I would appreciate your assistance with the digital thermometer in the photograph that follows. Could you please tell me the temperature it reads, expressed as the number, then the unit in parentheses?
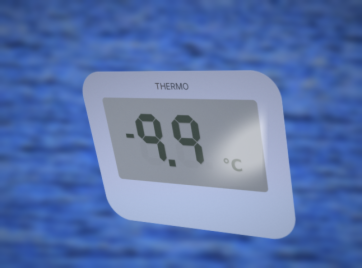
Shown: -9.9 (°C)
